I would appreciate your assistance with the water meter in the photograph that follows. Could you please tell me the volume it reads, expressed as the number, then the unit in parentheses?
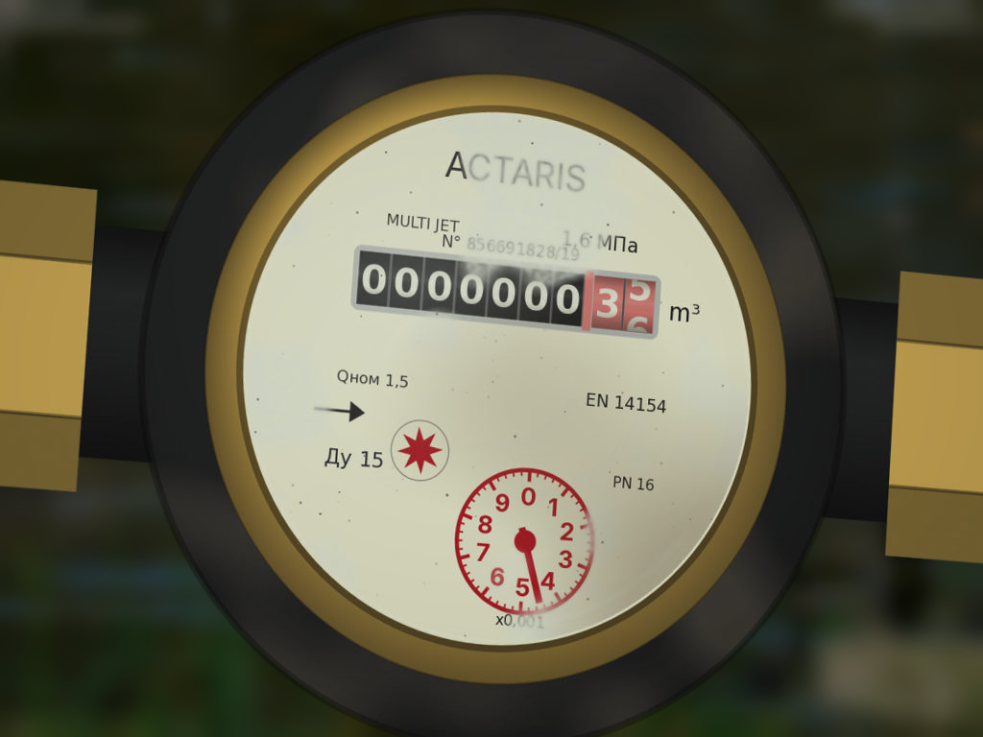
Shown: 0.354 (m³)
